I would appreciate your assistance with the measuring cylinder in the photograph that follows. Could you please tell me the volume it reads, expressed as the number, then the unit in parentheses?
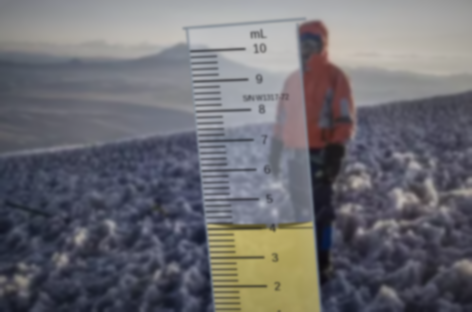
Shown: 4 (mL)
